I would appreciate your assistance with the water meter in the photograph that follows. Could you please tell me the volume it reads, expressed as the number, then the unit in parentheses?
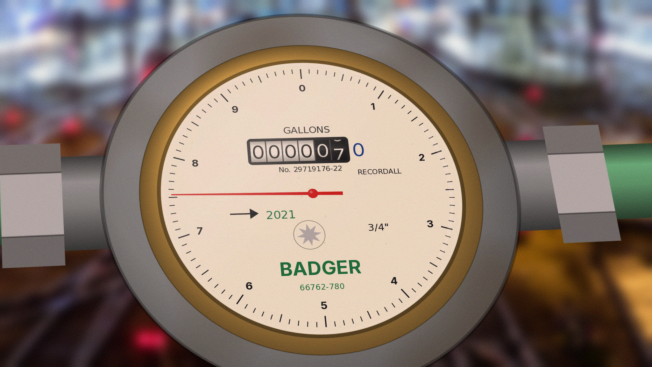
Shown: 67.5 (gal)
